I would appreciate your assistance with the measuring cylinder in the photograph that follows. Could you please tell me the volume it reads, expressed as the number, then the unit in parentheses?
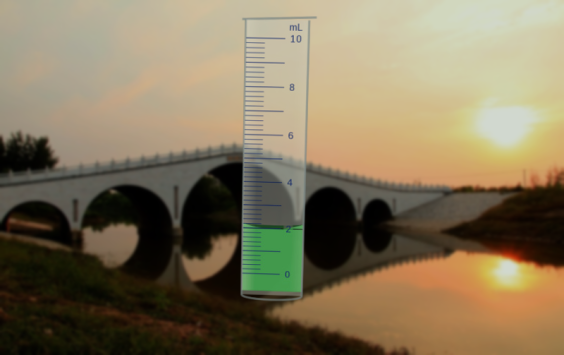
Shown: 2 (mL)
